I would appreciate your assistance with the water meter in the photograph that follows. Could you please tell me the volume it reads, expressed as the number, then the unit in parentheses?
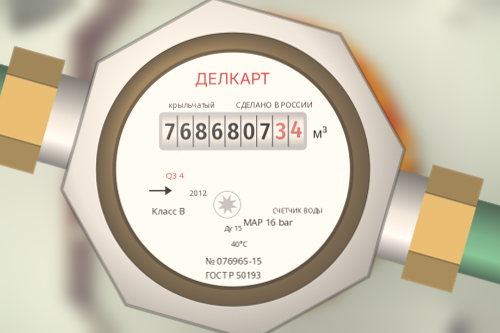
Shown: 7686807.34 (m³)
